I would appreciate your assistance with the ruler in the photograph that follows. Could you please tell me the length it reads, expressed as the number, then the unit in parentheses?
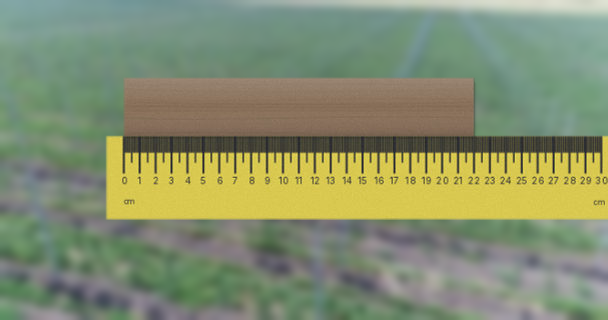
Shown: 22 (cm)
